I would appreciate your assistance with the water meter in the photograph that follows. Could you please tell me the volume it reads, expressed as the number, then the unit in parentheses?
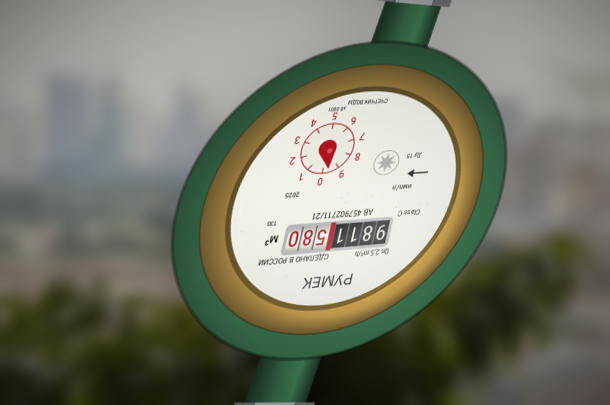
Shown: 9811.5799 (m³)
